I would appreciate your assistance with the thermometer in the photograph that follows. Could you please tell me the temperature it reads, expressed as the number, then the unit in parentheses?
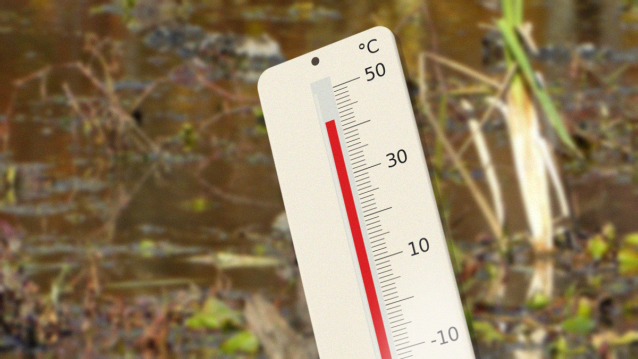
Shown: 43 (°C)
